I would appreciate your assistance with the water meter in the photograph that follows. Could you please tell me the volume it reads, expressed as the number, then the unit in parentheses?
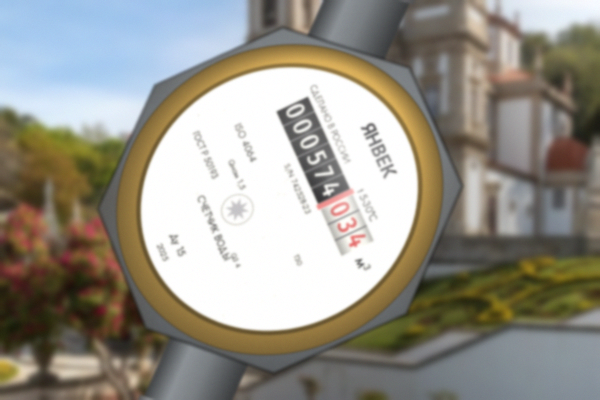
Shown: 574.034 (m³)
